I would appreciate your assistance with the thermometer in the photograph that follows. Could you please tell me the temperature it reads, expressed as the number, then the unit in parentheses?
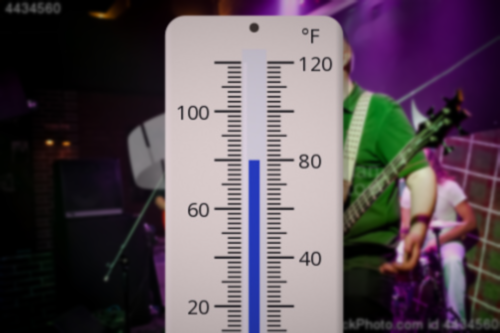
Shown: 80 (°F)
